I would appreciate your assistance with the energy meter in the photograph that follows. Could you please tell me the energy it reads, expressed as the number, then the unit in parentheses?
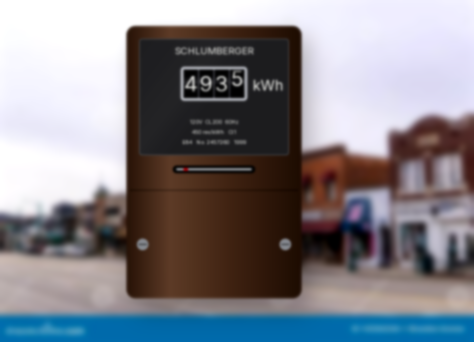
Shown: 4935 (kWh)
